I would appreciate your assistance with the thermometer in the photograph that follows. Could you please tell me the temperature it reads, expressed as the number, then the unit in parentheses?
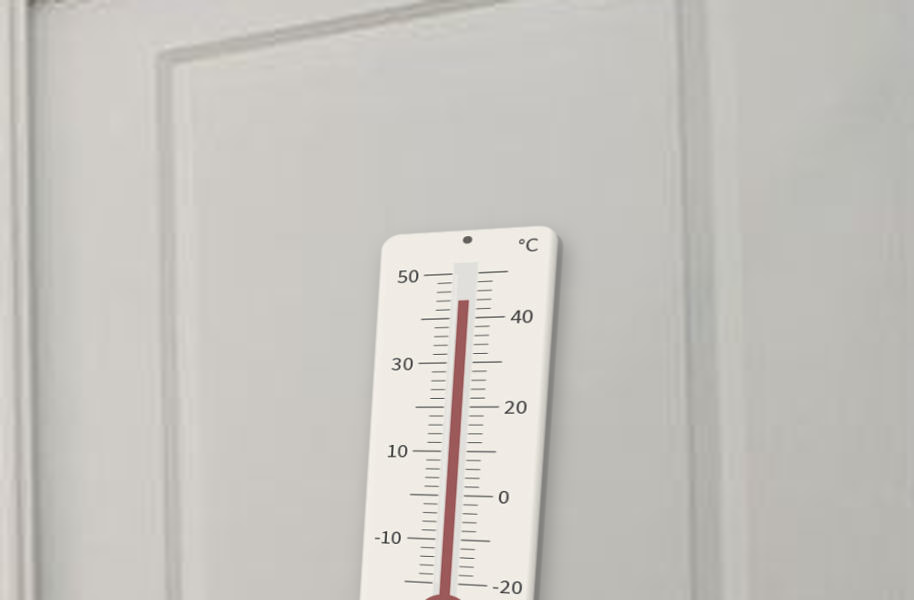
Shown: 44 (°C)
